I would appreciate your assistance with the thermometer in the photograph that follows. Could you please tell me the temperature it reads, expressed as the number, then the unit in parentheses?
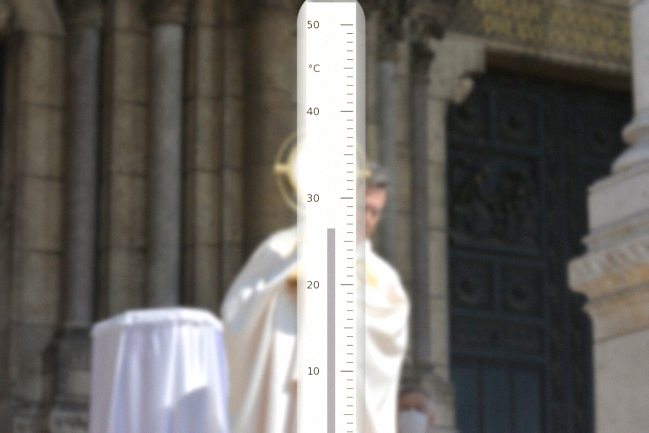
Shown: 26.5 (°C)
